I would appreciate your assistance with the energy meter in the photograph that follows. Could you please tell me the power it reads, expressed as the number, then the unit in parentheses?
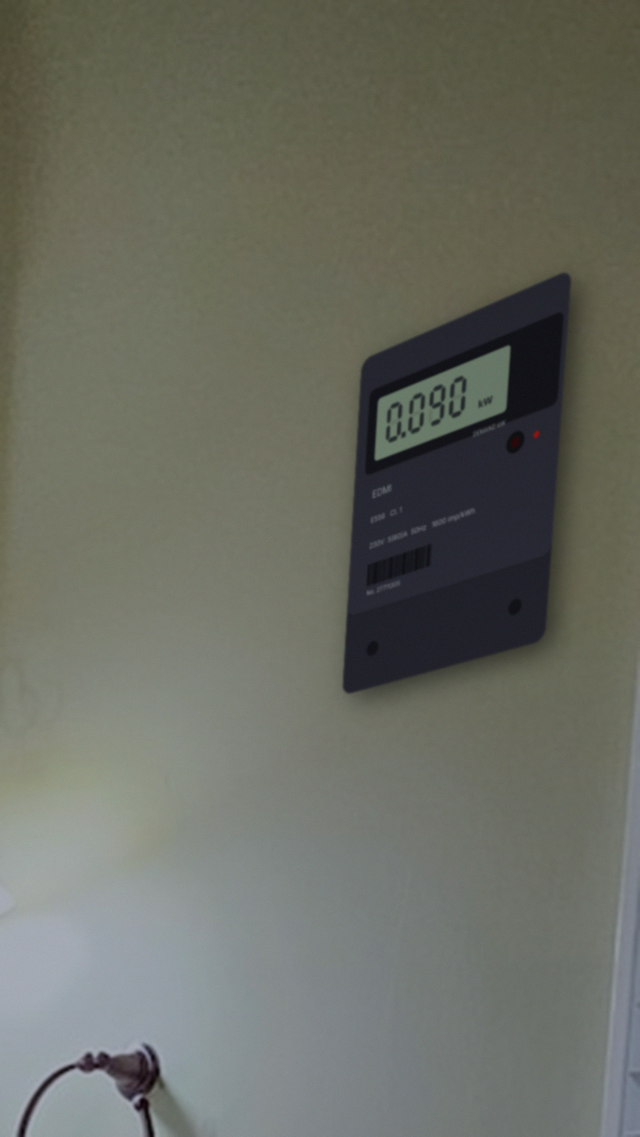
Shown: 0.090 (kW)
